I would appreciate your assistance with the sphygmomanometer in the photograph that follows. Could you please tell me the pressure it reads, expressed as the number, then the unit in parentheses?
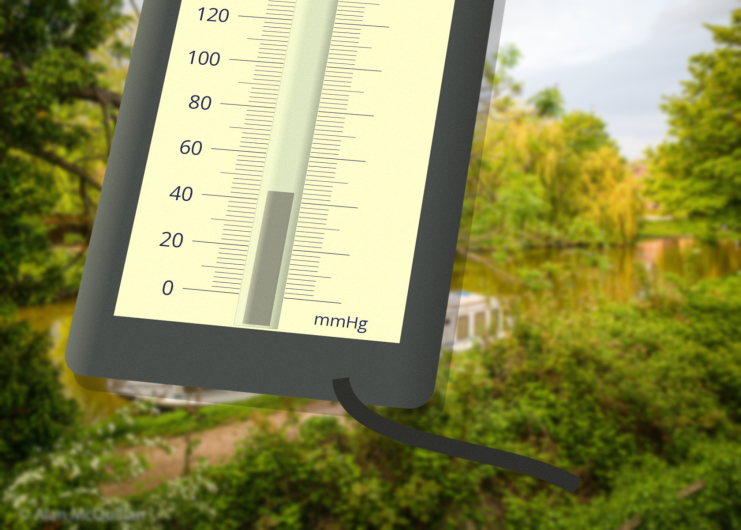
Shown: 44 (mmHg)
